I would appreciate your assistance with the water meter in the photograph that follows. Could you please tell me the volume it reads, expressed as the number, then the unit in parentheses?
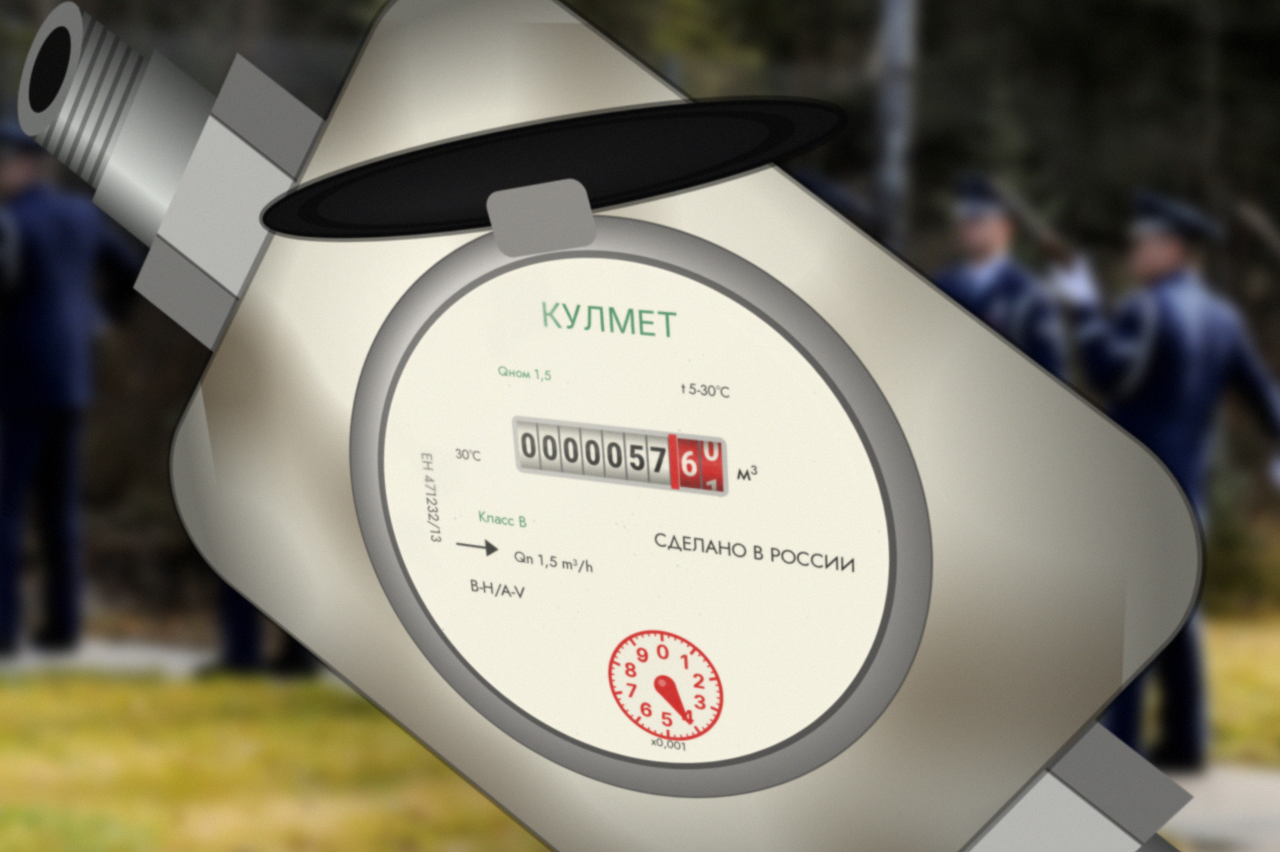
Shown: 57.604 (m³)
